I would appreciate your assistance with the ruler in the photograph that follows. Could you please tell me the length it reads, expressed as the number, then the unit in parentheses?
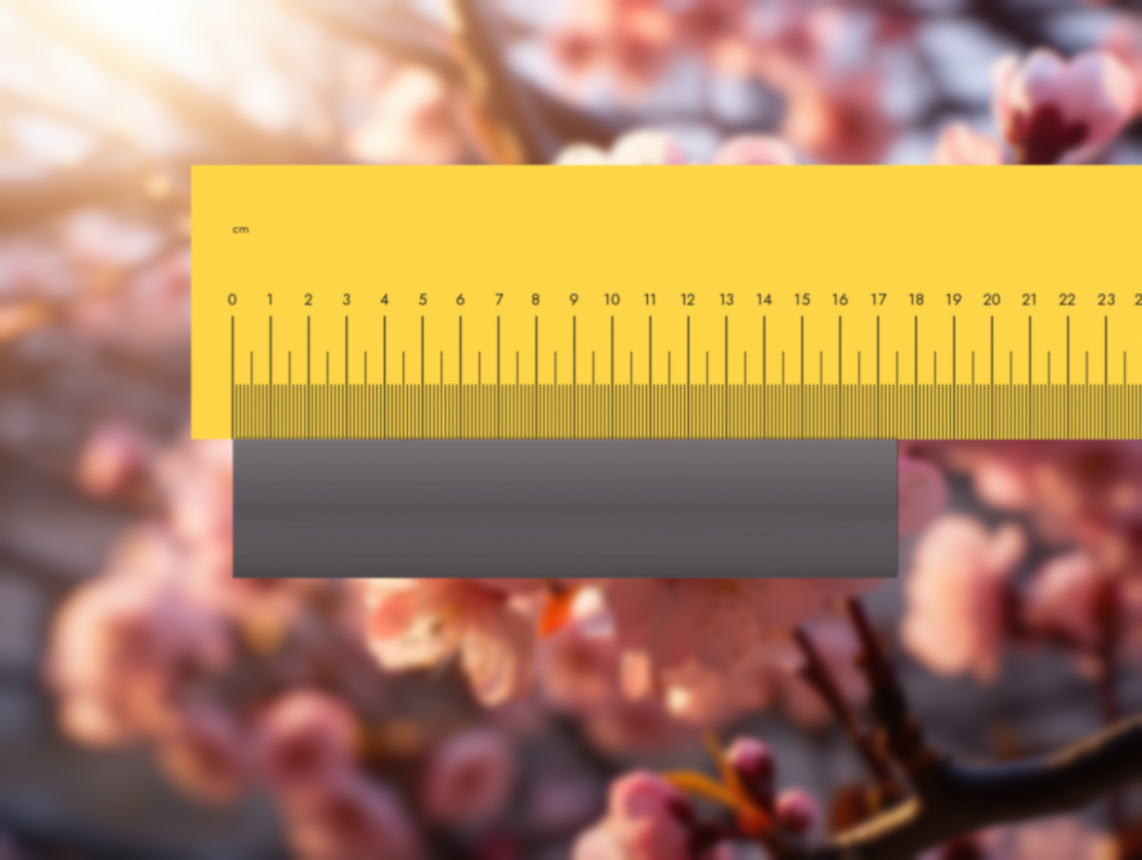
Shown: 17.5 (cm)
